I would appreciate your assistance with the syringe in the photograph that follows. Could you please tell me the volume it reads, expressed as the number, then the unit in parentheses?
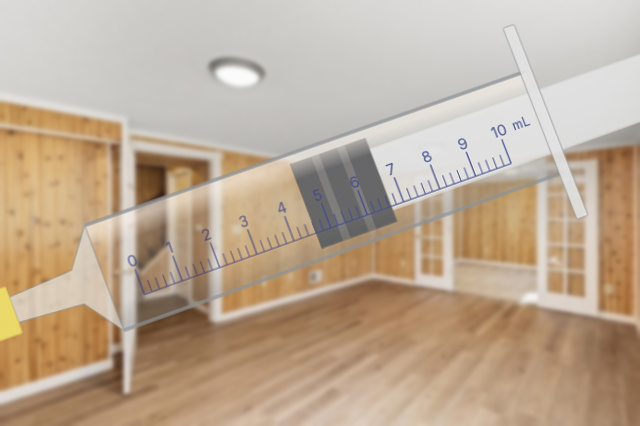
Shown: 4.6 (mL)
